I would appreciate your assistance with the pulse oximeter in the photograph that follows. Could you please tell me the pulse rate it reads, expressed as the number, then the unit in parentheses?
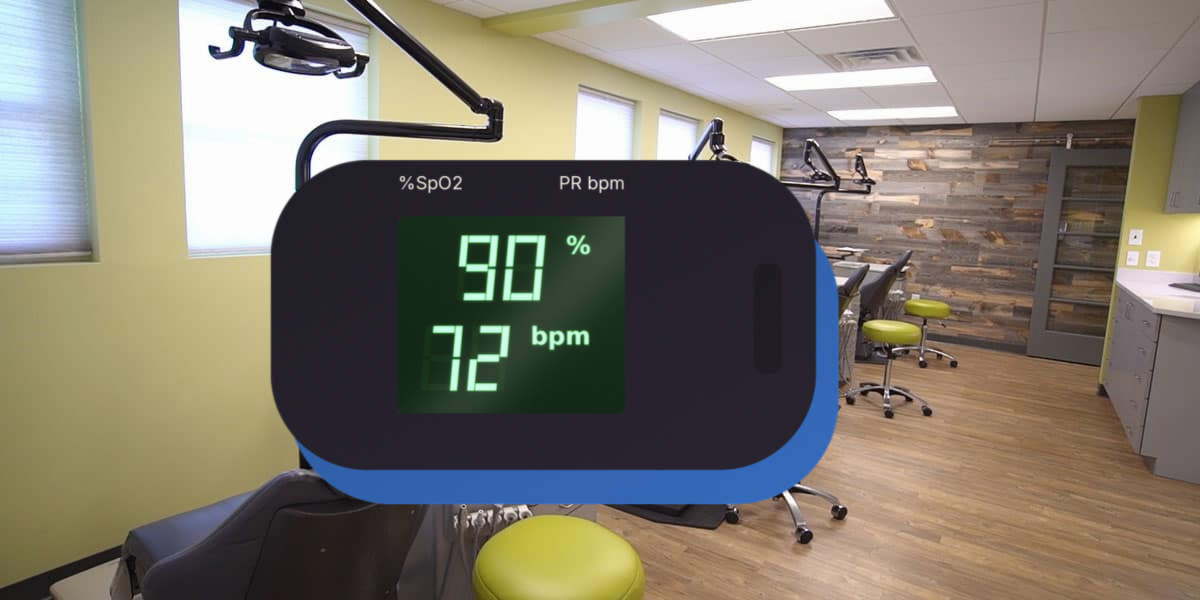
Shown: 72 (bpm)
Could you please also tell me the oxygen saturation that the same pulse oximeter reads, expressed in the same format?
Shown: 90 (%)
